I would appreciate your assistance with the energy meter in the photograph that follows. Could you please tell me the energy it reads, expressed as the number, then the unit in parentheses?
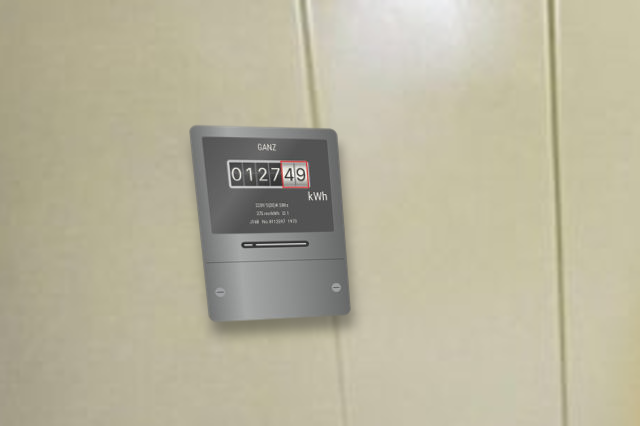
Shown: 127.49 (kWh)
